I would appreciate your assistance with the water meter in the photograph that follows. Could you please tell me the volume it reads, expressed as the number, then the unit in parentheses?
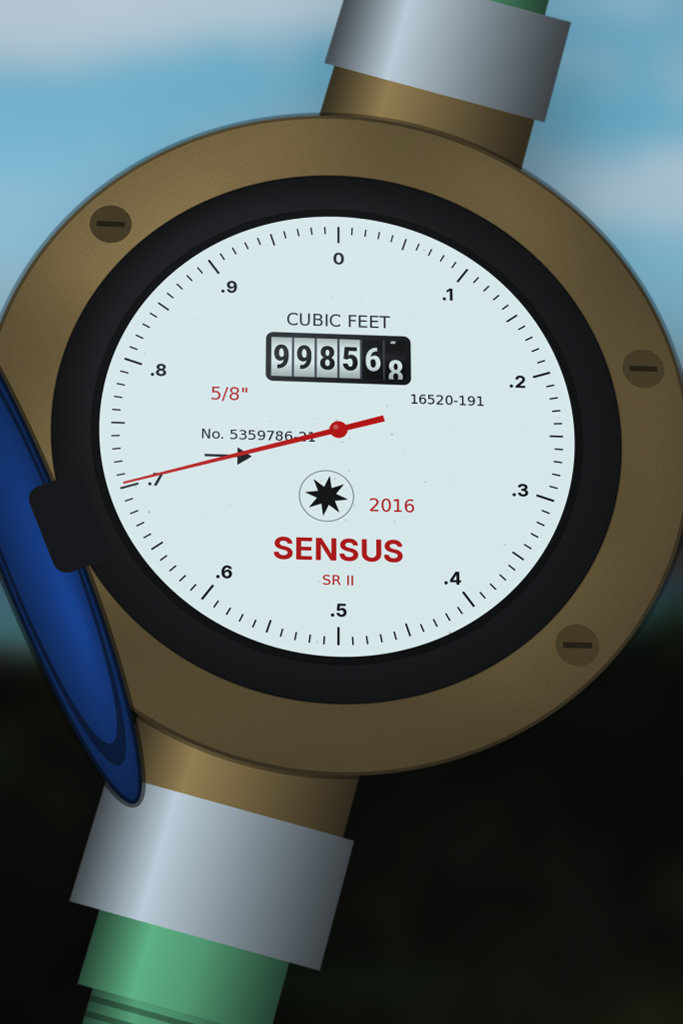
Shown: 998567.70 (ft³)
